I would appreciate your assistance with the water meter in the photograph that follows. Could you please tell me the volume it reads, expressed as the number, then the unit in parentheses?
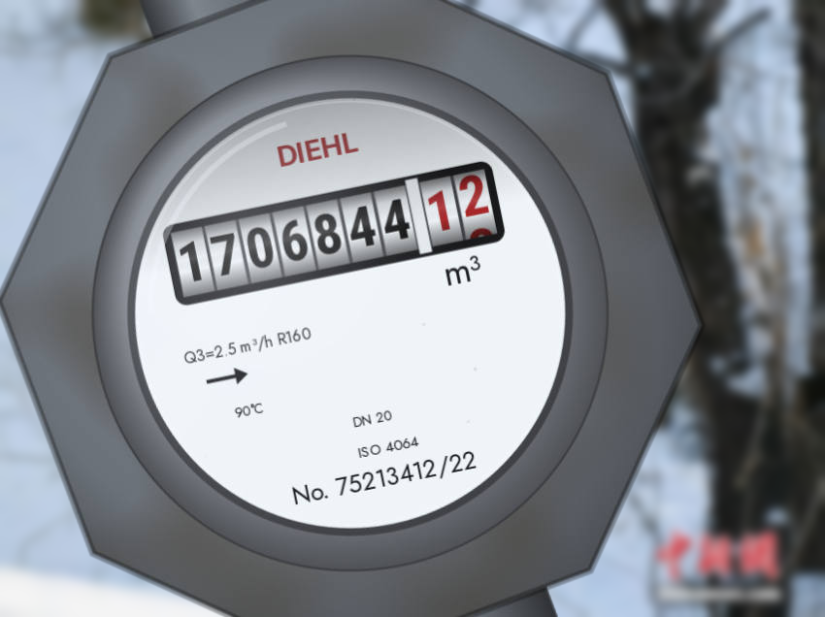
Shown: 1706844.12 (m³)
